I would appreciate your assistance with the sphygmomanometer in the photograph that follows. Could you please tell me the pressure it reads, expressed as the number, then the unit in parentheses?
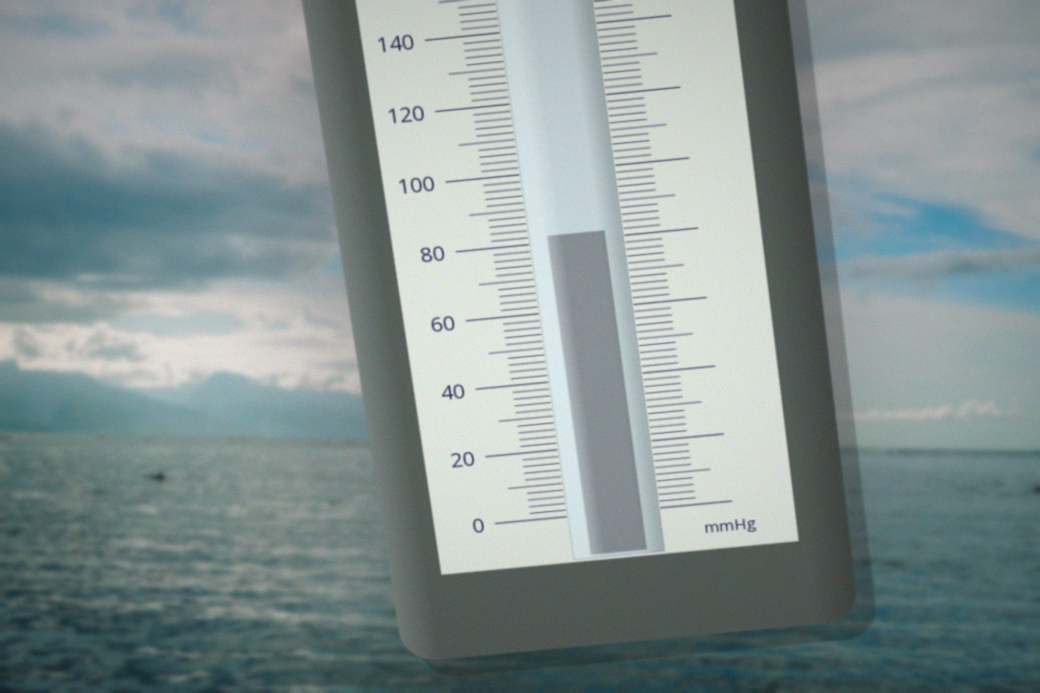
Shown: 82 (mmHg)
